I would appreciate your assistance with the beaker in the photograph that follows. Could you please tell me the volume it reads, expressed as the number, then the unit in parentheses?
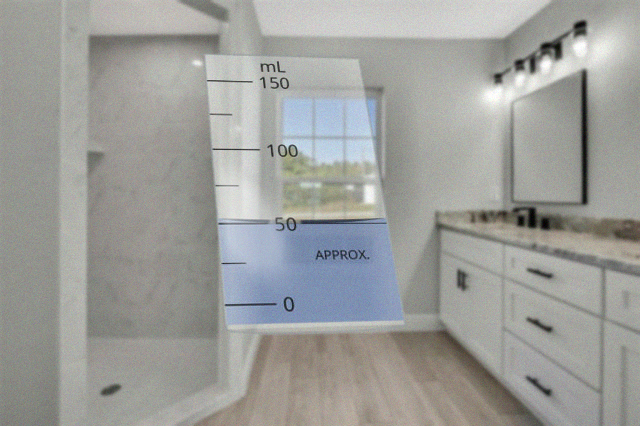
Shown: 50 (mL)
